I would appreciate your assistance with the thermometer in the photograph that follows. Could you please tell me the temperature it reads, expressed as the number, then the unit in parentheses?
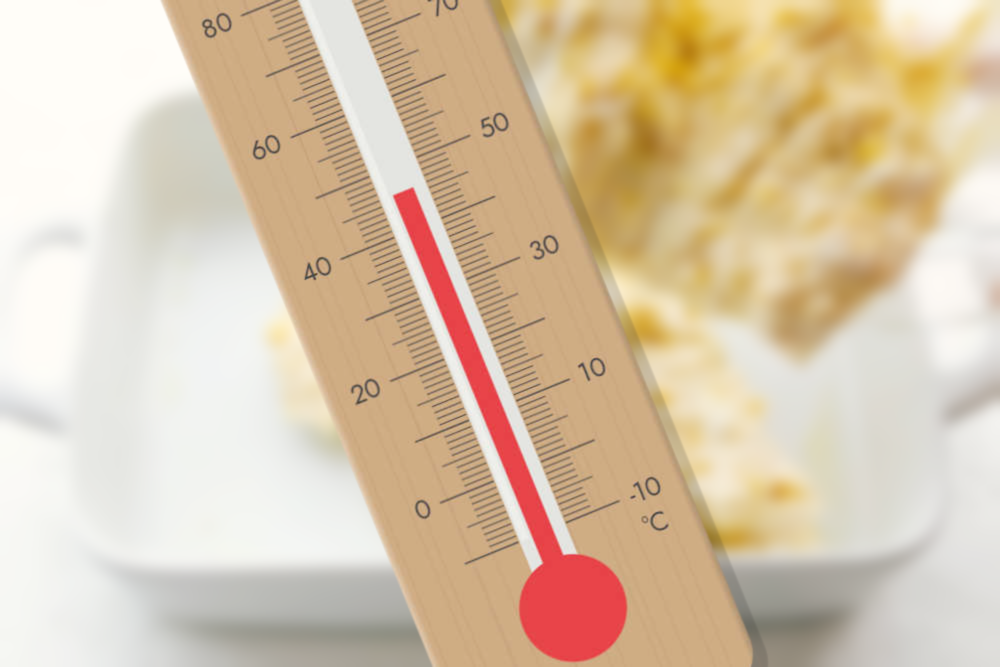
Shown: 46 (°C)
